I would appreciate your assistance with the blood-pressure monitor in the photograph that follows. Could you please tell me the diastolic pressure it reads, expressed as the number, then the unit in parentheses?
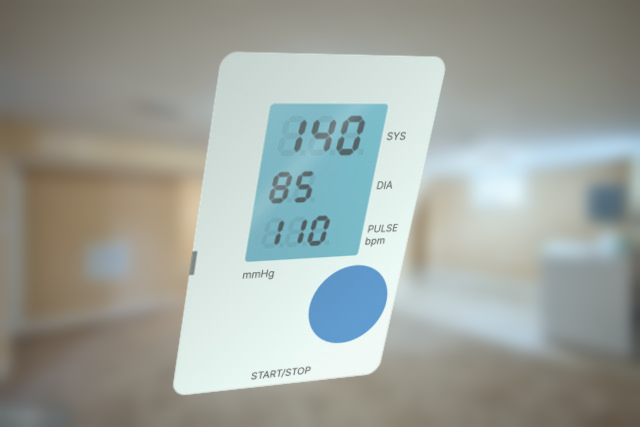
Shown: 85 (mmHg)
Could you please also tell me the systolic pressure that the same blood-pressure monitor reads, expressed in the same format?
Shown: 140 (mmHg)
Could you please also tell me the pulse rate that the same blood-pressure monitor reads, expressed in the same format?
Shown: 110 (bpm)
